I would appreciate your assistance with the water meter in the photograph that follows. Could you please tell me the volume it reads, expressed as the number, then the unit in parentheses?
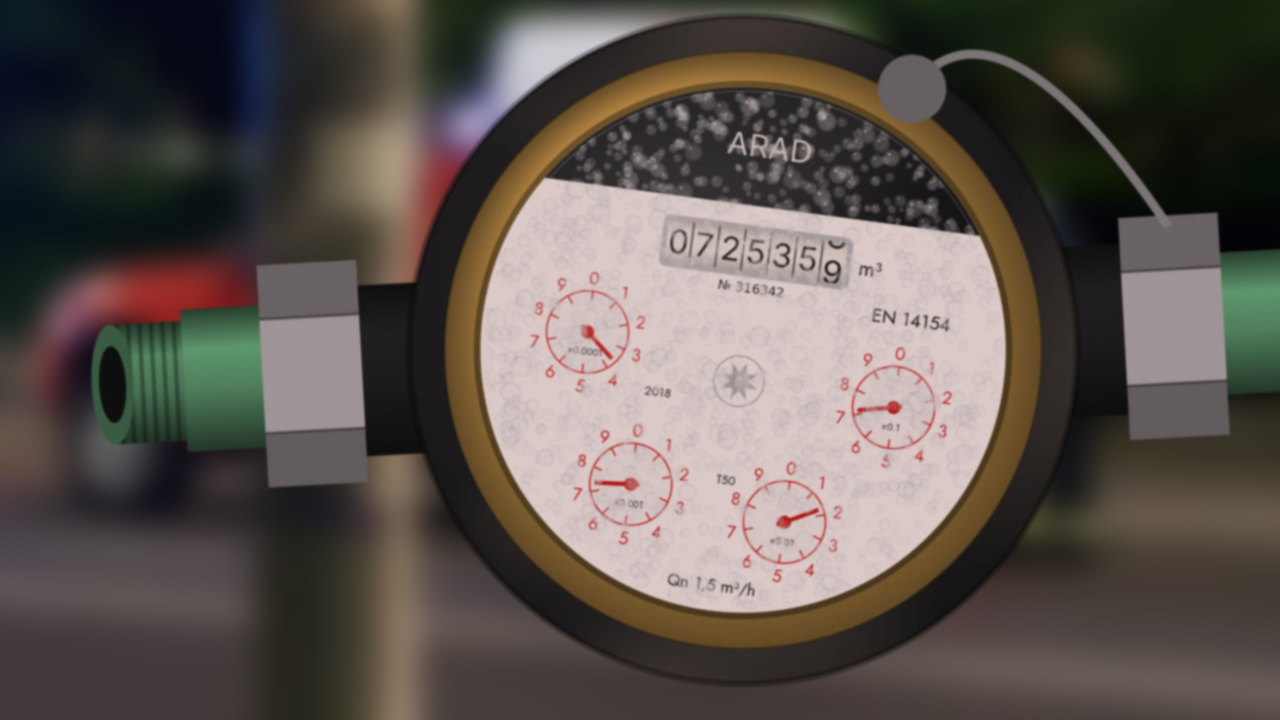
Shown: 725358.7173 (m³)
